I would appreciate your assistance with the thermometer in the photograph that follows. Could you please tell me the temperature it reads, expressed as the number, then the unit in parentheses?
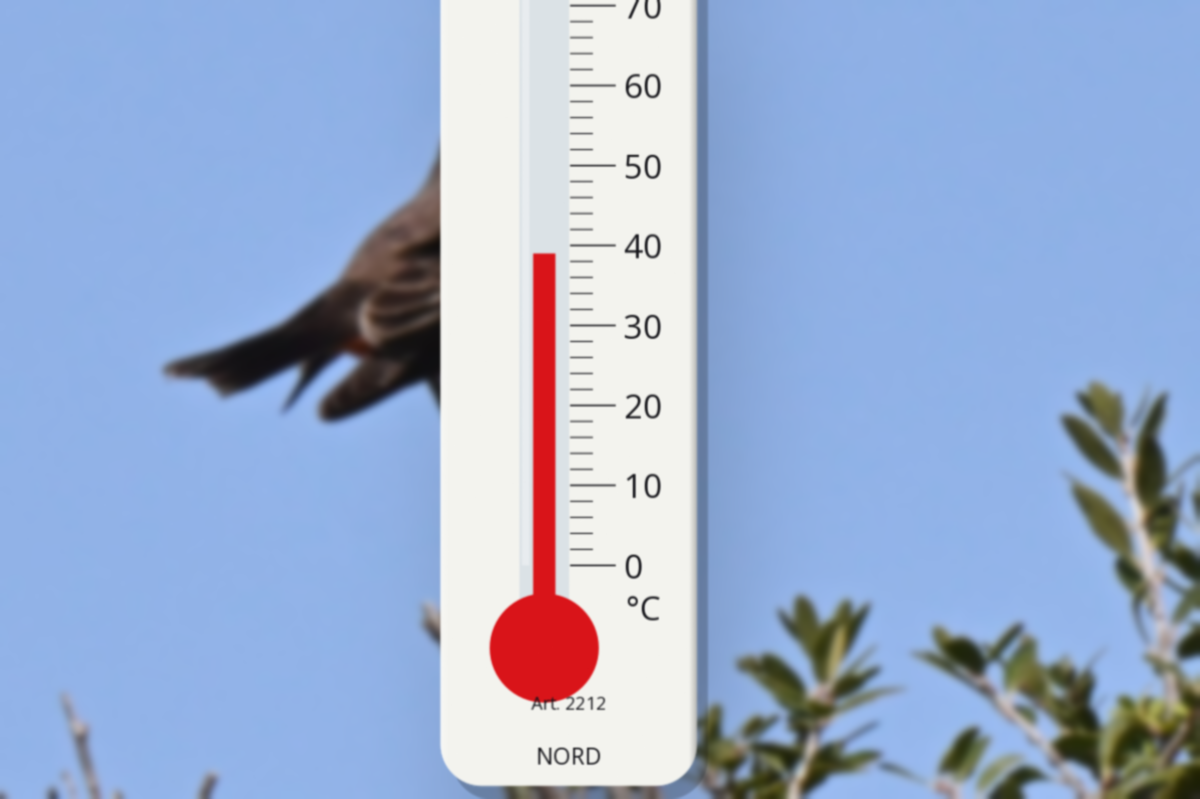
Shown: 39 (°C)
